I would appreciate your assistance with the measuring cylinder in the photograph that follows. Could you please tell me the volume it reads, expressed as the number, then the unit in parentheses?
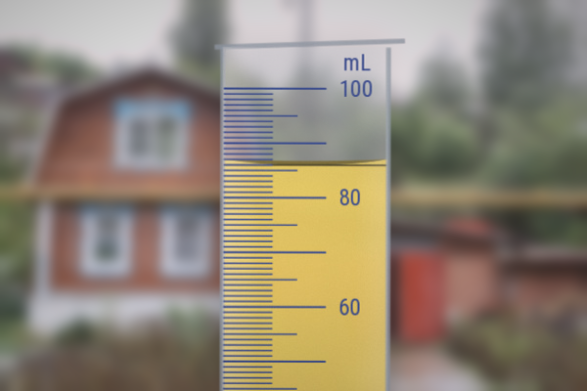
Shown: 86 (mL)
